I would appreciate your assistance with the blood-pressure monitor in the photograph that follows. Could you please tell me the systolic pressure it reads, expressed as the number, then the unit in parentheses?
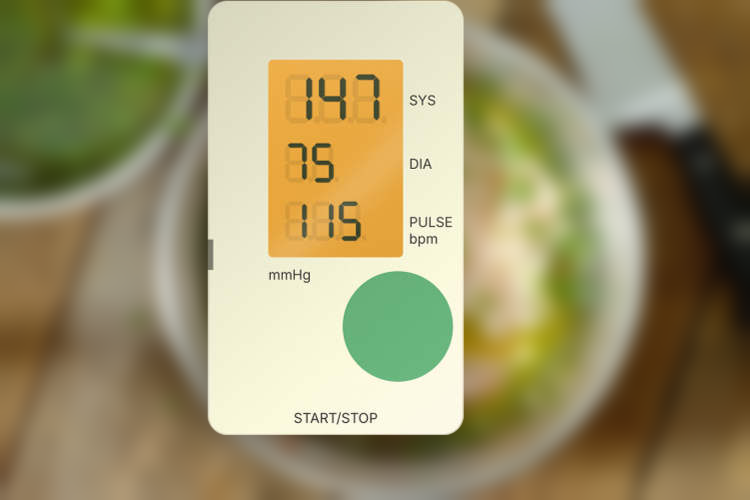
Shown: 147 (mmHg)
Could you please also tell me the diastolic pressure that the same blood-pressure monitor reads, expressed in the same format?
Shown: 75 (mmHg)
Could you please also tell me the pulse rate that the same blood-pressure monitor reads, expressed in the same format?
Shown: 115 (bpm)
